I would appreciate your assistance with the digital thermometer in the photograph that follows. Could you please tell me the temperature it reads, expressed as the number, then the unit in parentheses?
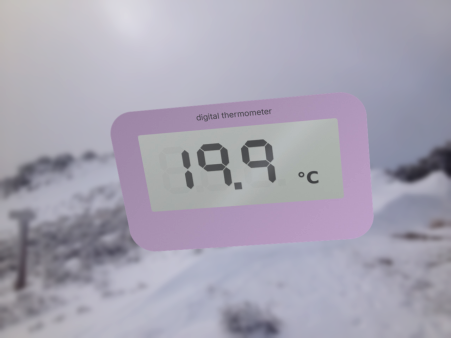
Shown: 19.9 (°C)
